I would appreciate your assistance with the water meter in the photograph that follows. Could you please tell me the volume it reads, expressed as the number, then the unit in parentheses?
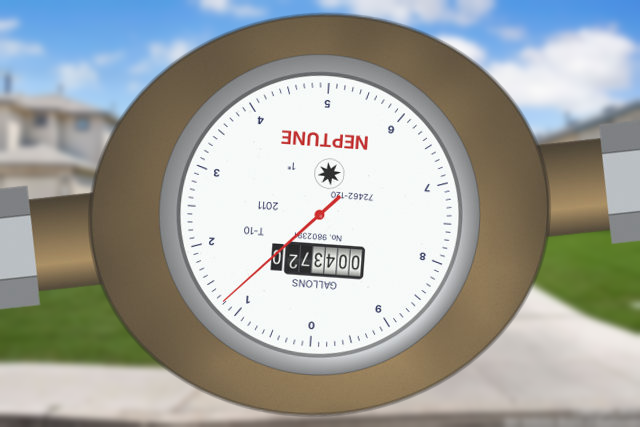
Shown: 43721.2 (gal)
